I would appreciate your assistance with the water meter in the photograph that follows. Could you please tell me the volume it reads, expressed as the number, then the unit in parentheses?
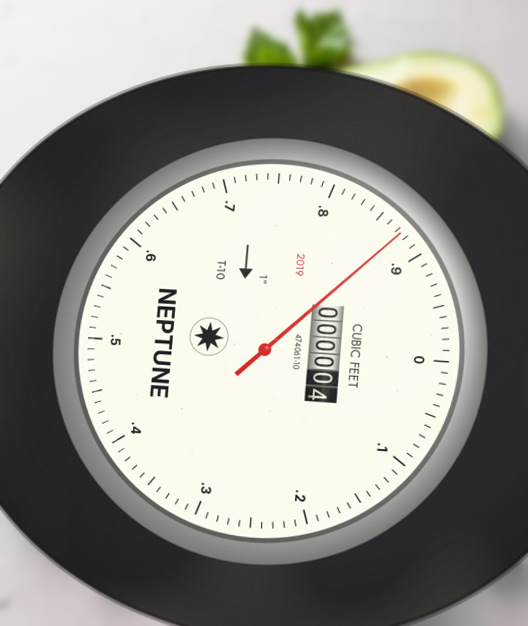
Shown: 3.87 (ft³)
